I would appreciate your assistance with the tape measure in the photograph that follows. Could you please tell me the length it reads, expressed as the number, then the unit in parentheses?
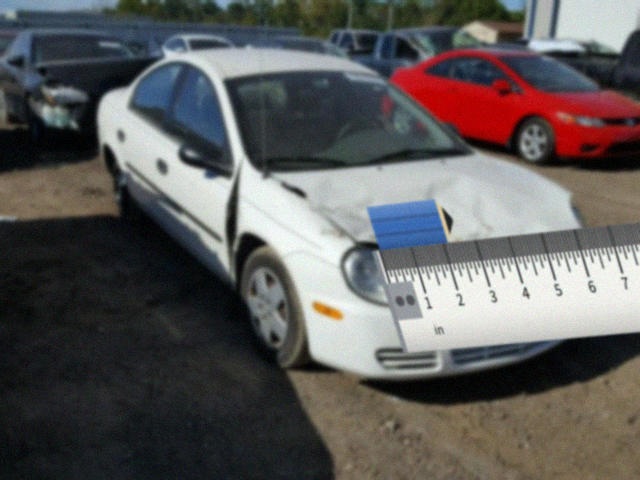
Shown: 2.5 (in)
